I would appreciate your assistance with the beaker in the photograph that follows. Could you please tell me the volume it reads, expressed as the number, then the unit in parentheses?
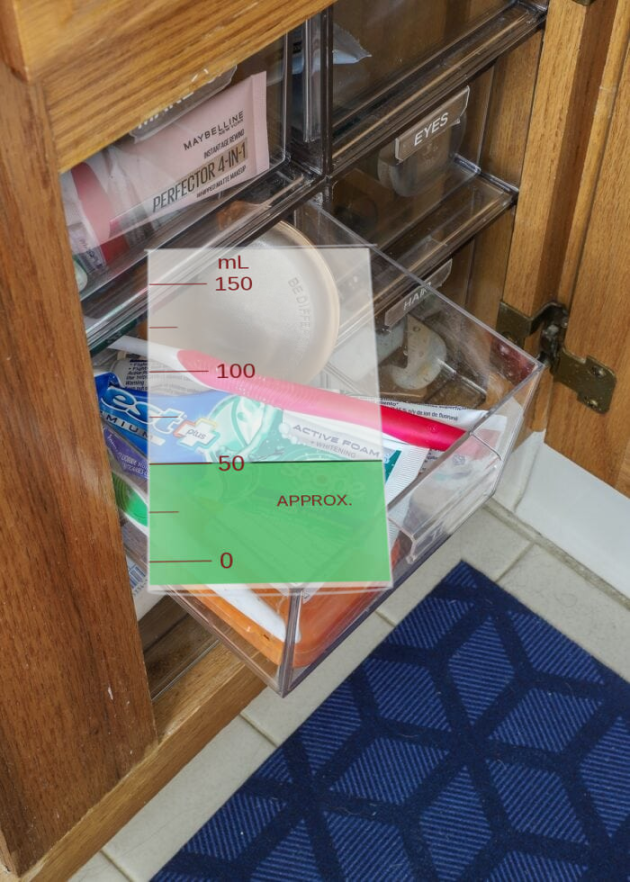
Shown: 50 (mL)
